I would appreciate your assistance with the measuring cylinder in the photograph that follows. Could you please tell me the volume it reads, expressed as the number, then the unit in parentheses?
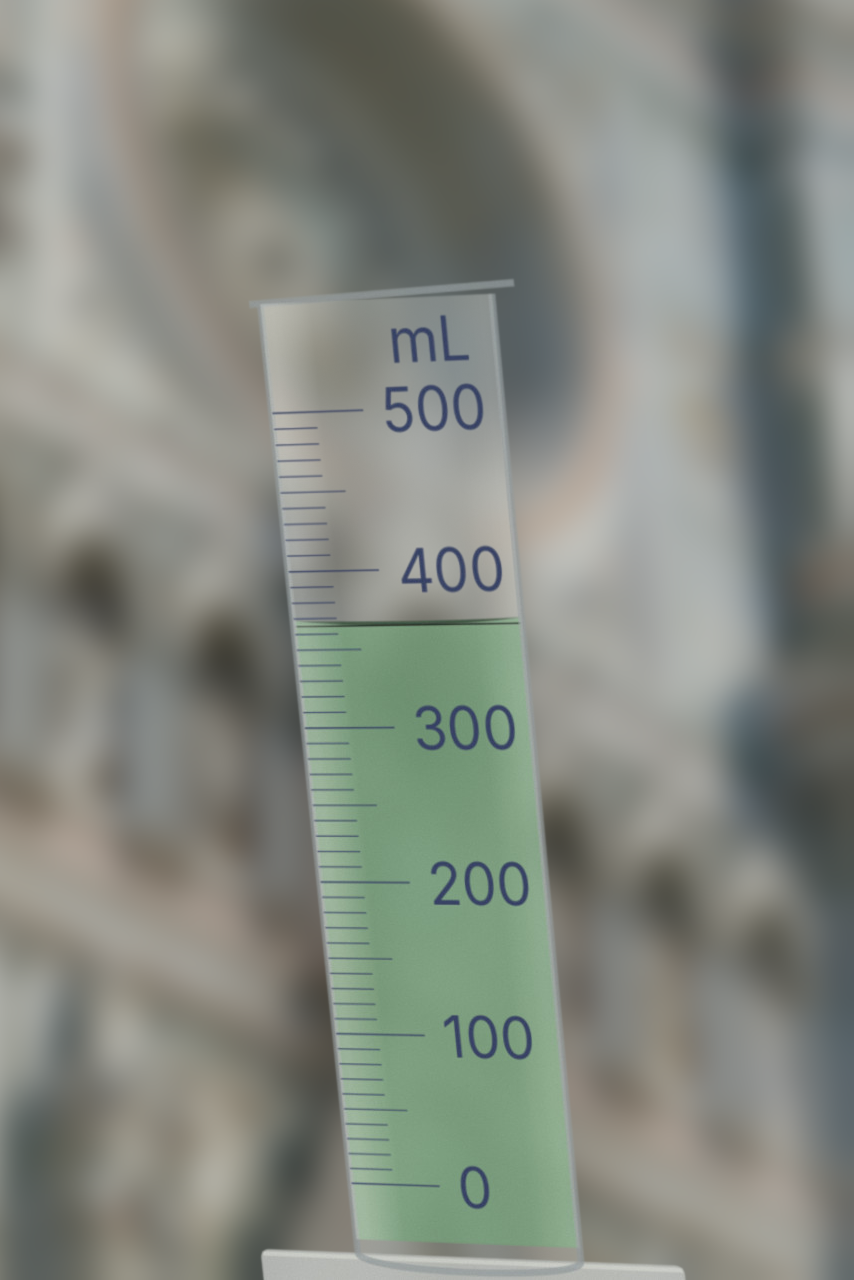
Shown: 365 (mL)
